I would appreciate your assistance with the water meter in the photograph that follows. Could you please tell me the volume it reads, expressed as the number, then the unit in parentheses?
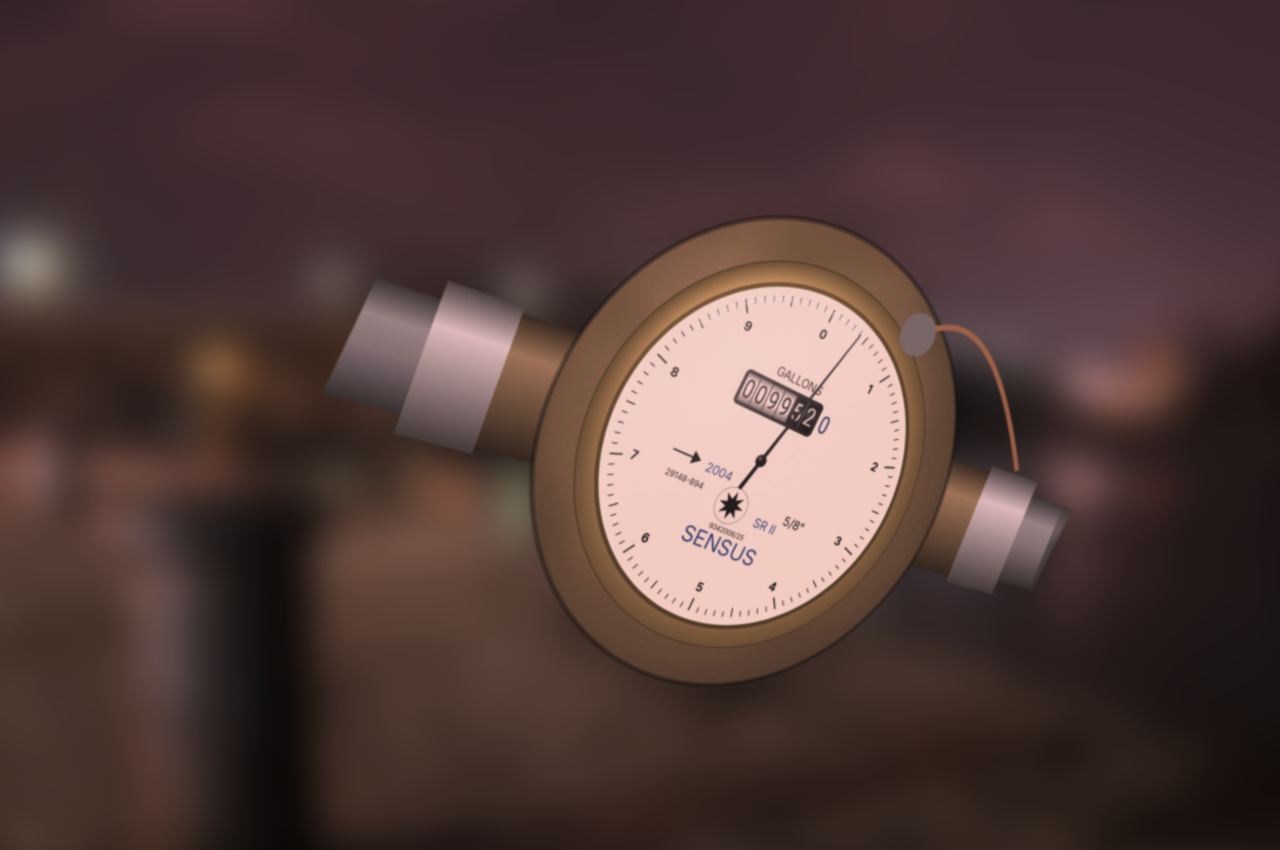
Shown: 99520.4 (gal)
